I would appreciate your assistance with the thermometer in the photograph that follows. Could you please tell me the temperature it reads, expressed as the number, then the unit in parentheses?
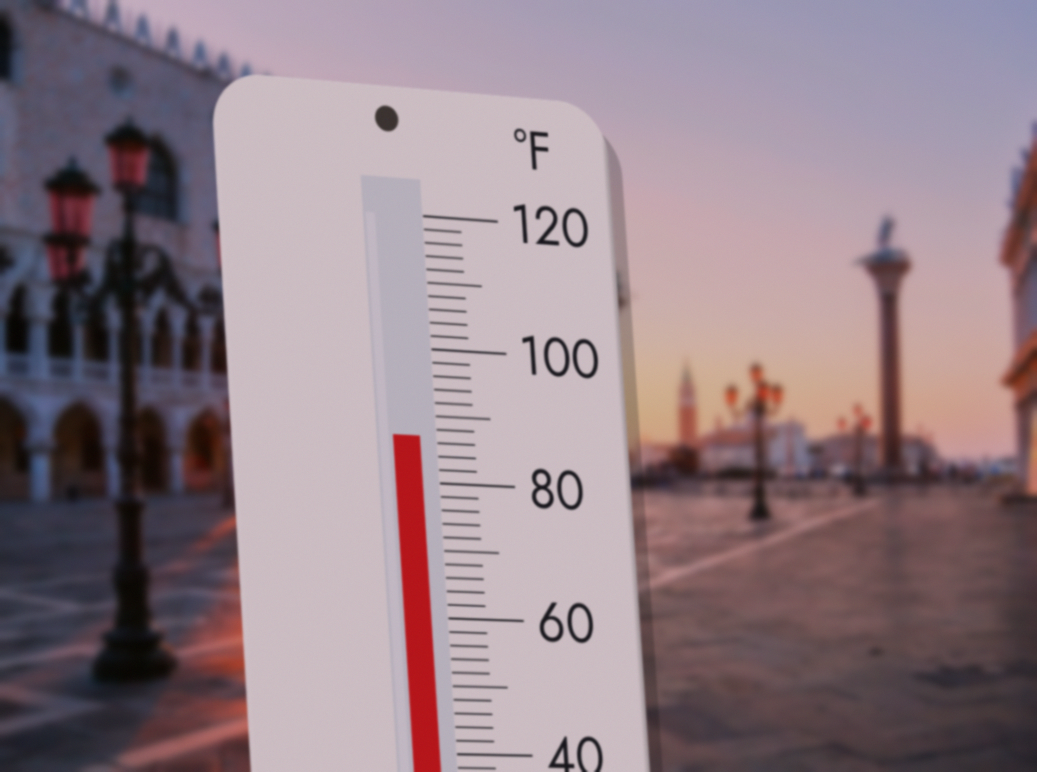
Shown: 87 (°F)
